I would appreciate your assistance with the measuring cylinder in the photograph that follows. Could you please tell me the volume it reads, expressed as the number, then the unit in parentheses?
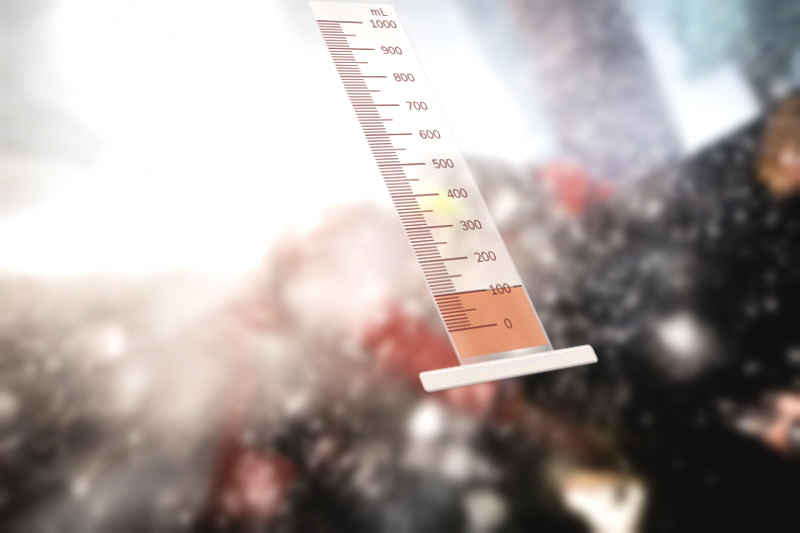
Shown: 100 (mL)
